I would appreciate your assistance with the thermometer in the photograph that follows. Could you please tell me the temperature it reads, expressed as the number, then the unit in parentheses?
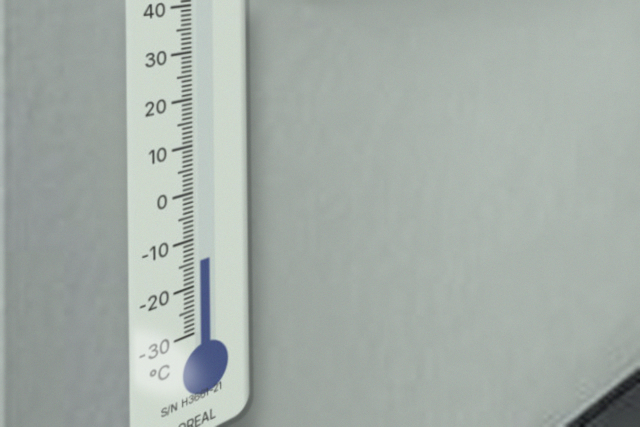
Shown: -15 (°C)
